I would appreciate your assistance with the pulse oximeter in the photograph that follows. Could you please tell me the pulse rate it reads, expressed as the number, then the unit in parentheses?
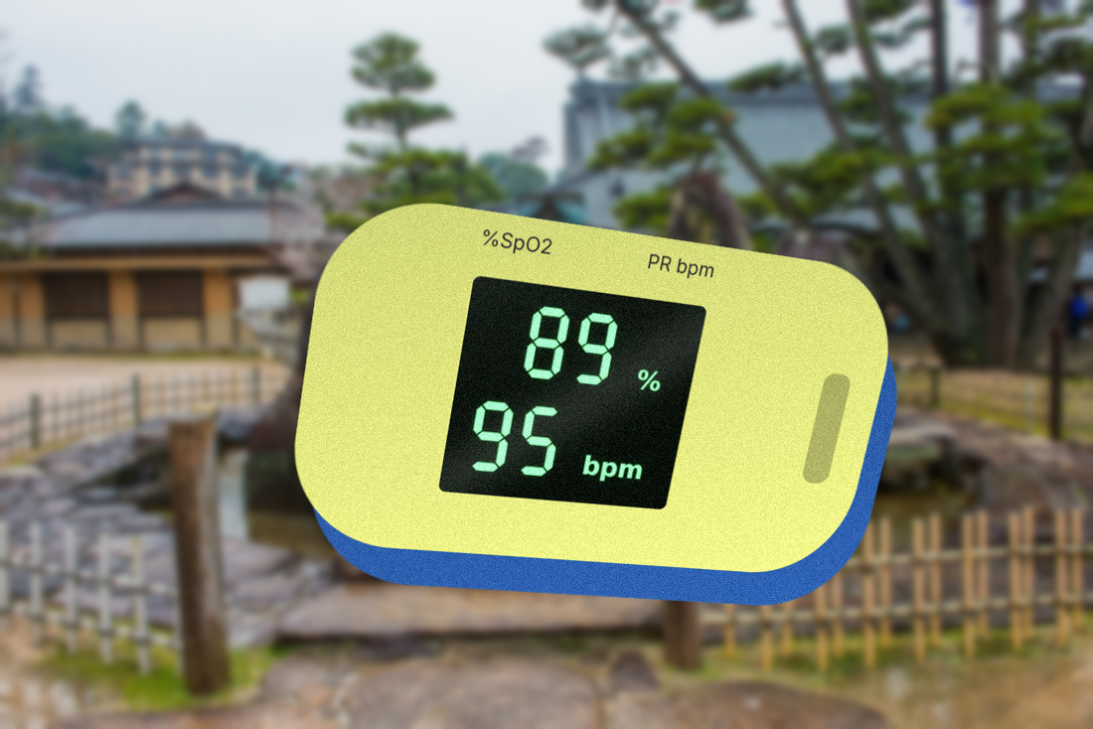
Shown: 95 (bpm)
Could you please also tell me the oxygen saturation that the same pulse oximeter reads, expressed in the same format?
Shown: 89 (%)
